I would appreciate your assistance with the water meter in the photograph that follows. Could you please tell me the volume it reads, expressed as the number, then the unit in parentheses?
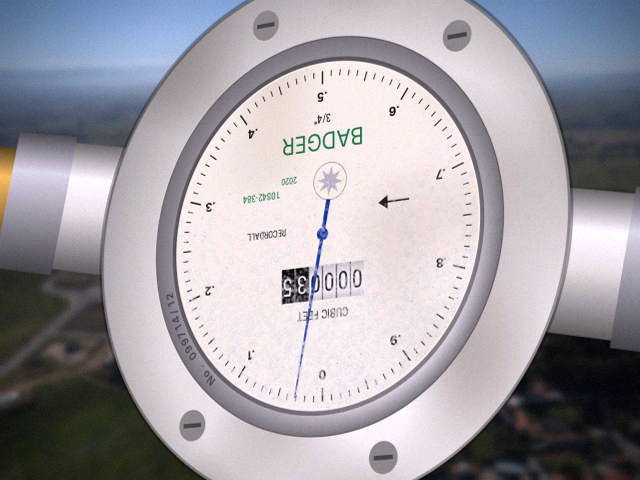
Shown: 35.03 (ft³)
